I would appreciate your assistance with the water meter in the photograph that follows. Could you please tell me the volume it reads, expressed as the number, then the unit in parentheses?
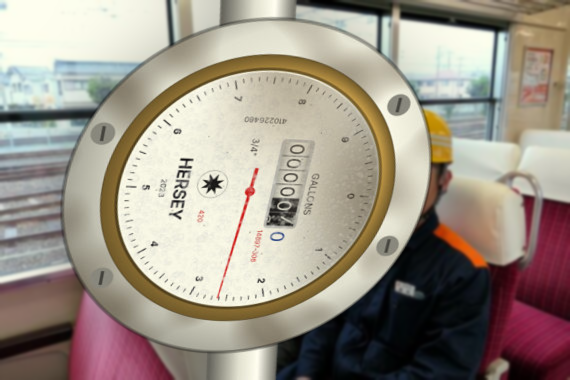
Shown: 72.6 (gal)
